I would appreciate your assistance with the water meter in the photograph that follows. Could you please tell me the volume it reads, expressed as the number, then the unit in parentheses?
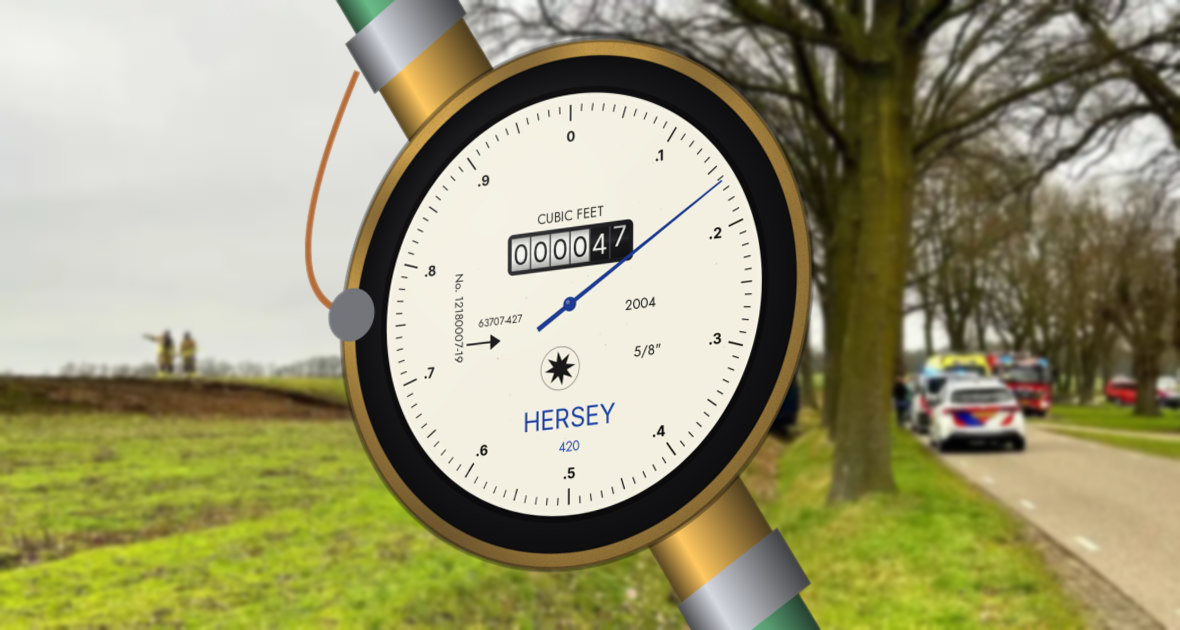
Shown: 47.16 (ft³)
